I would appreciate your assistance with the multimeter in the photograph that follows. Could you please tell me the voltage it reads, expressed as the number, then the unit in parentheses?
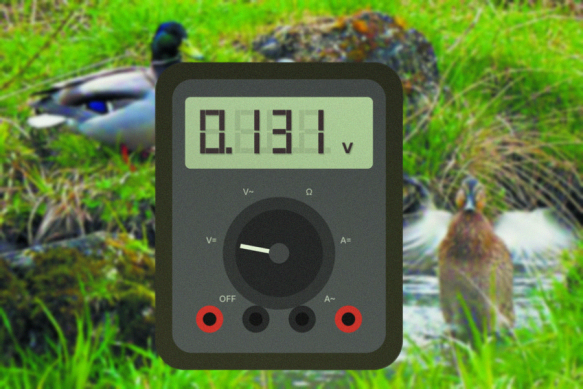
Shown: 0.131 (V)
